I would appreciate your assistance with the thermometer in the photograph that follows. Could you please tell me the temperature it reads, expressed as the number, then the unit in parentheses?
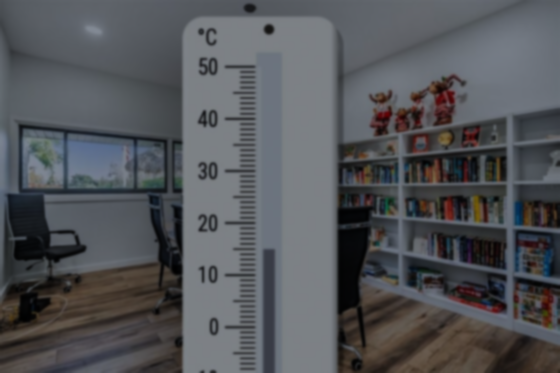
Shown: 15 (°C)
